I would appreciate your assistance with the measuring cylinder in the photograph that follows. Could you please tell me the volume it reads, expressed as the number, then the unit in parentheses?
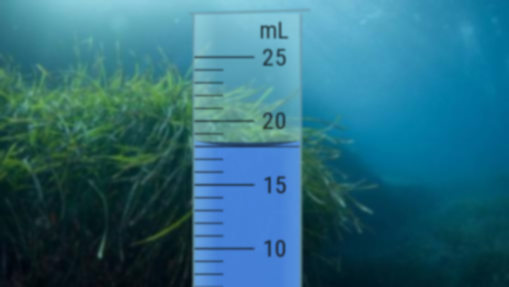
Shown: 18 (mL)
